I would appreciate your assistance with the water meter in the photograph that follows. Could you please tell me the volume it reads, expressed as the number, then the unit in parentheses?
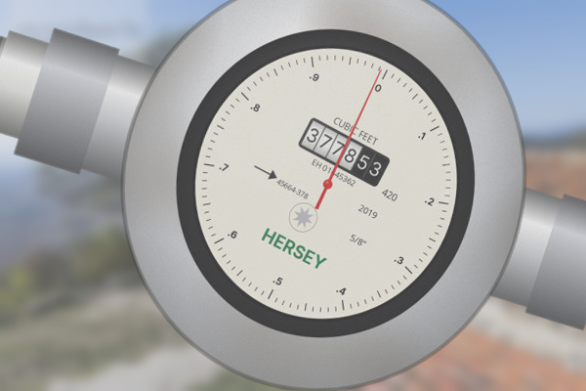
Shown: 377852.99 (ft³)
